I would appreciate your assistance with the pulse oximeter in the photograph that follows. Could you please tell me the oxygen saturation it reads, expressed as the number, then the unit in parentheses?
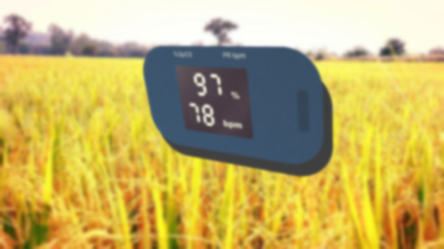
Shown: 97 (%)
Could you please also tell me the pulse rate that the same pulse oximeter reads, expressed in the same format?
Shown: 78 (bpm)
